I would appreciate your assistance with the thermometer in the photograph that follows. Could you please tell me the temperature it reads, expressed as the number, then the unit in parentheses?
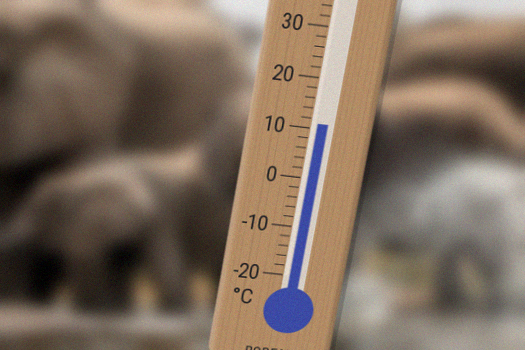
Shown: 11 (°C)
